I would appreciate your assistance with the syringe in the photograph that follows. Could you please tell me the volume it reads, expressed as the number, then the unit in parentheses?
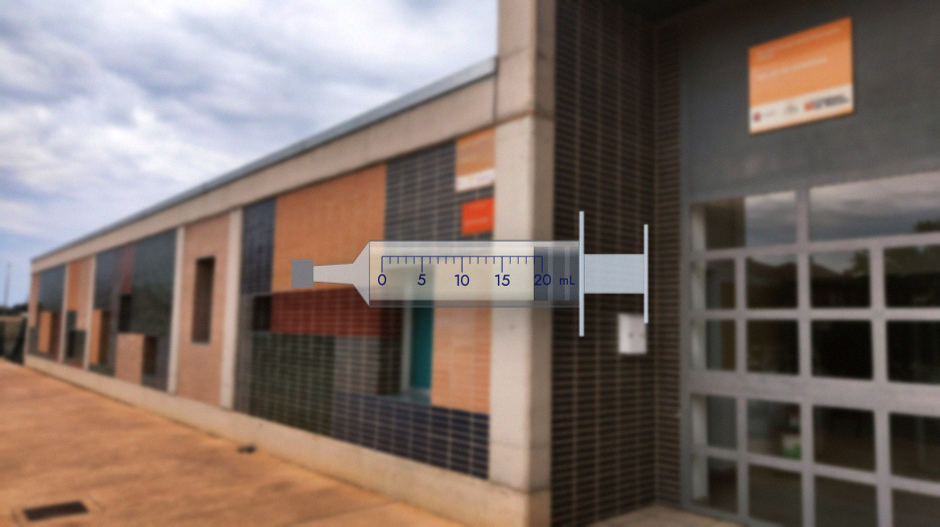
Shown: 19 (mL)
